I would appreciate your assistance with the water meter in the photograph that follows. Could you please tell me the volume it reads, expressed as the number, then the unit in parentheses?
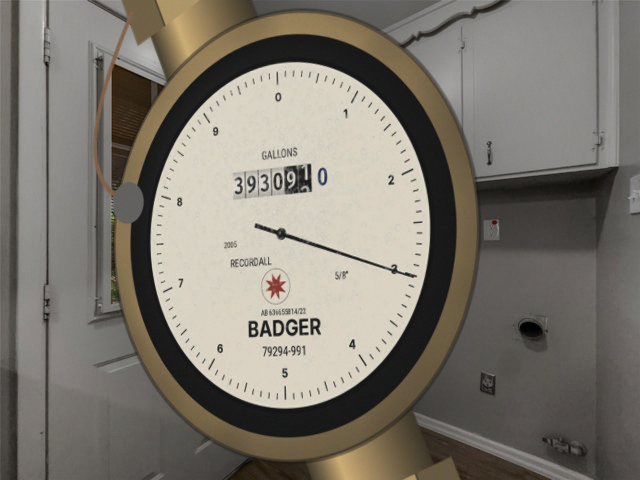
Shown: 3930913.0 (gal)
